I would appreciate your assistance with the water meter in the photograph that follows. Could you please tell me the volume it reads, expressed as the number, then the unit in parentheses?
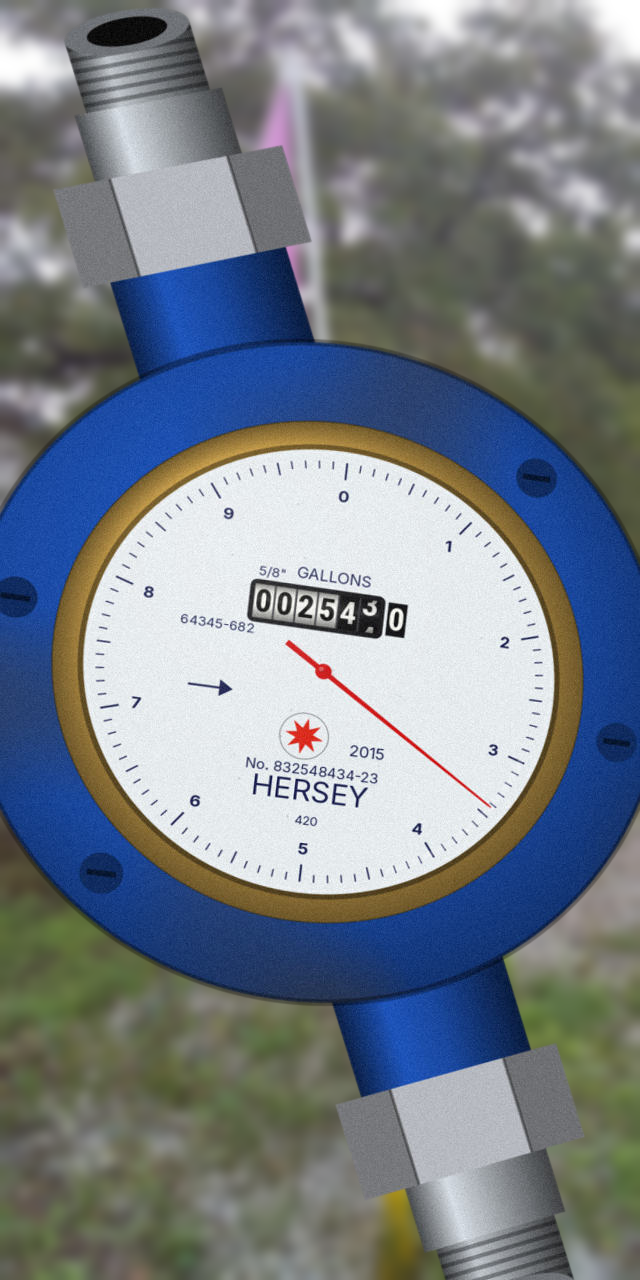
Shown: 25433.4 (gal)
